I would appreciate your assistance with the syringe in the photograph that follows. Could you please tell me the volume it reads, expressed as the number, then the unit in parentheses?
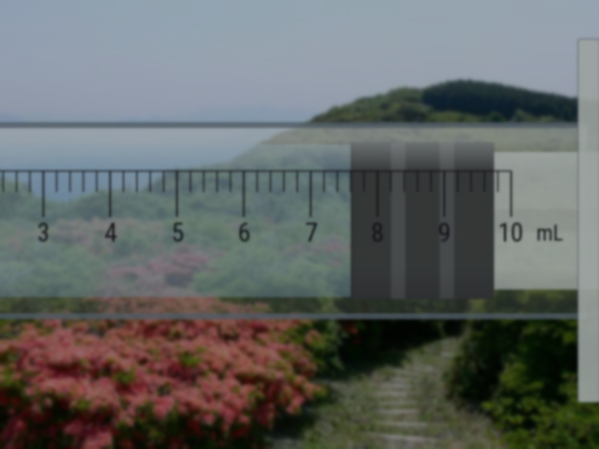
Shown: 7.6 (mL)
